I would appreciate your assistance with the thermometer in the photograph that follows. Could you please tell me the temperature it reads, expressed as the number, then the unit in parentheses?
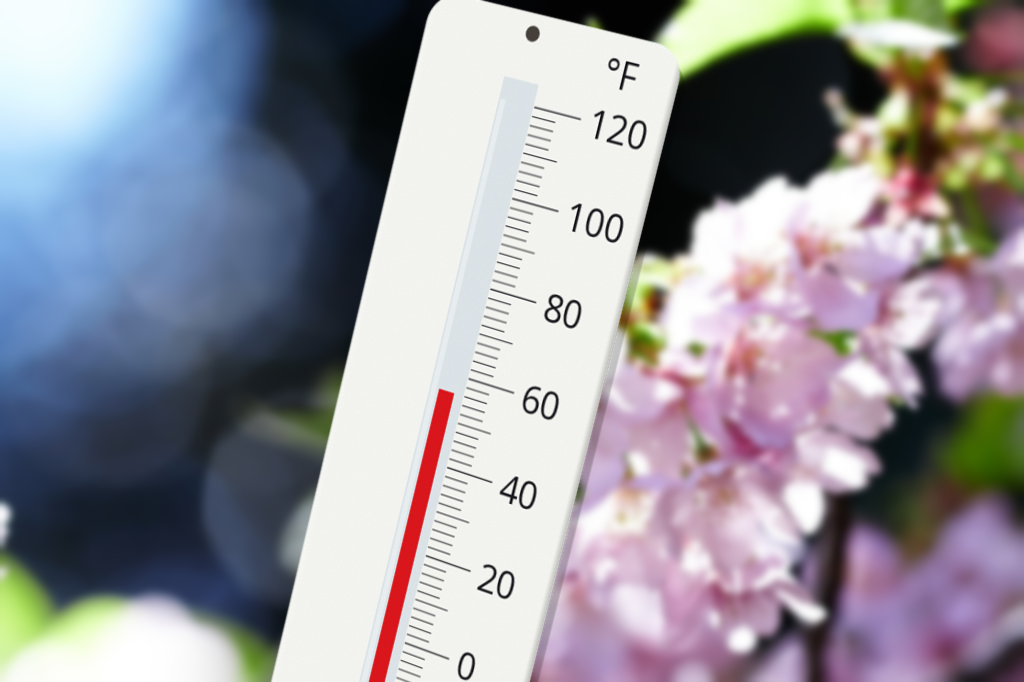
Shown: 56 (°F)
